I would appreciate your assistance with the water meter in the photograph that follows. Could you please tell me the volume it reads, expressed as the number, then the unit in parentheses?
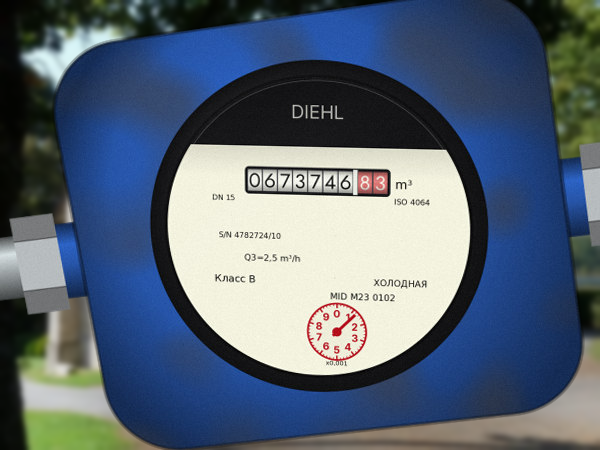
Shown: 673746.831 (m³)
